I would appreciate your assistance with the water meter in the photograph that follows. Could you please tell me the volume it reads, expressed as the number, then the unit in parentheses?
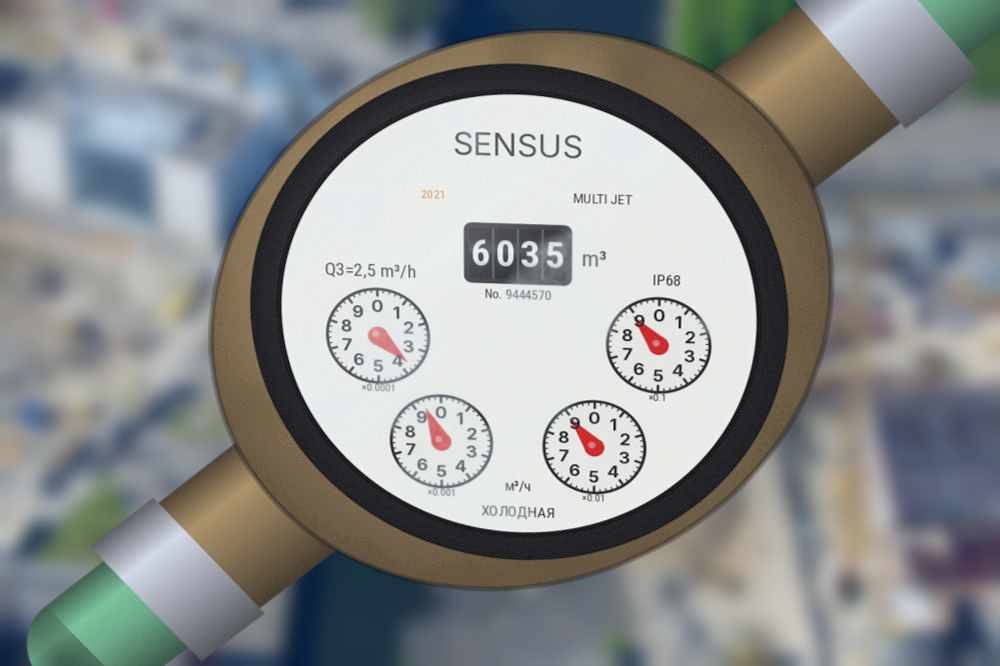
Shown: 6035.8893 (m³)
